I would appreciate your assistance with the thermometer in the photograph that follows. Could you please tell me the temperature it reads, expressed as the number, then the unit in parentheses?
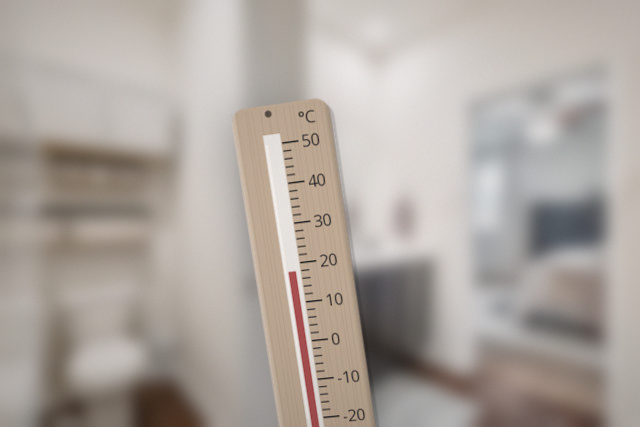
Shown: 18 (°C)
